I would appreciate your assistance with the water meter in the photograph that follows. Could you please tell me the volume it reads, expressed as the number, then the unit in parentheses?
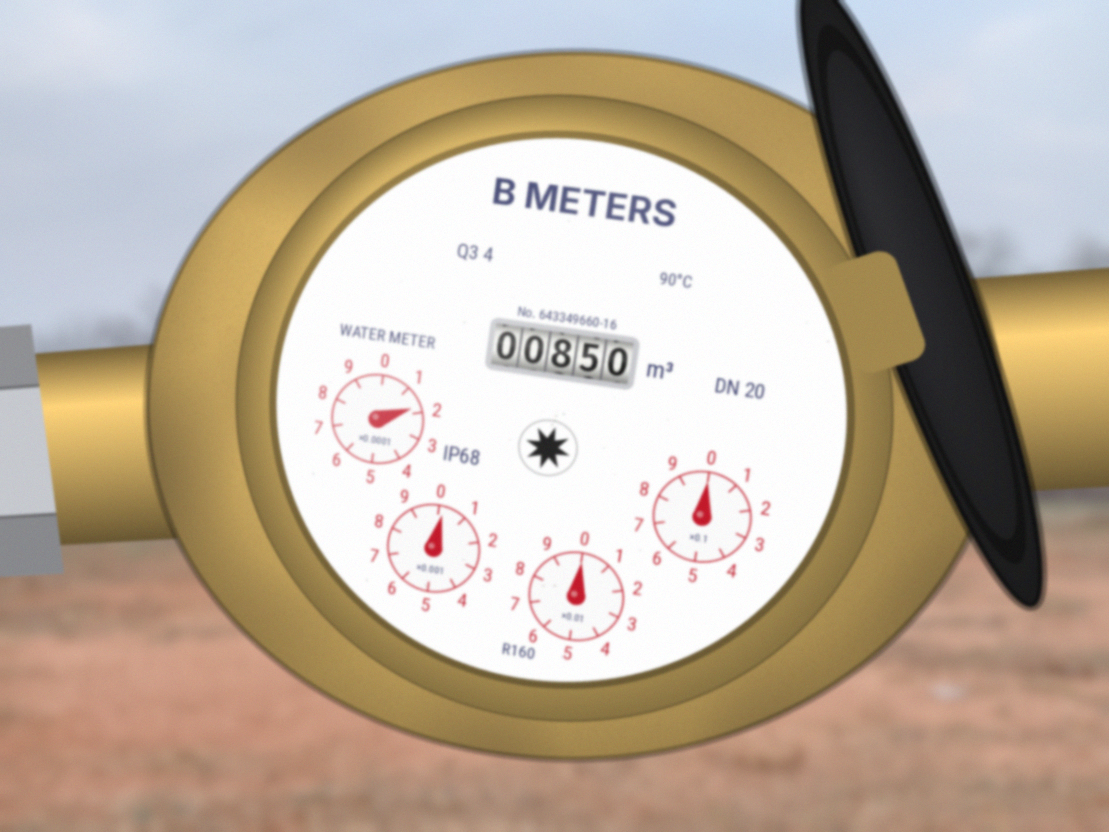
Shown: 850.0001 (m³)
